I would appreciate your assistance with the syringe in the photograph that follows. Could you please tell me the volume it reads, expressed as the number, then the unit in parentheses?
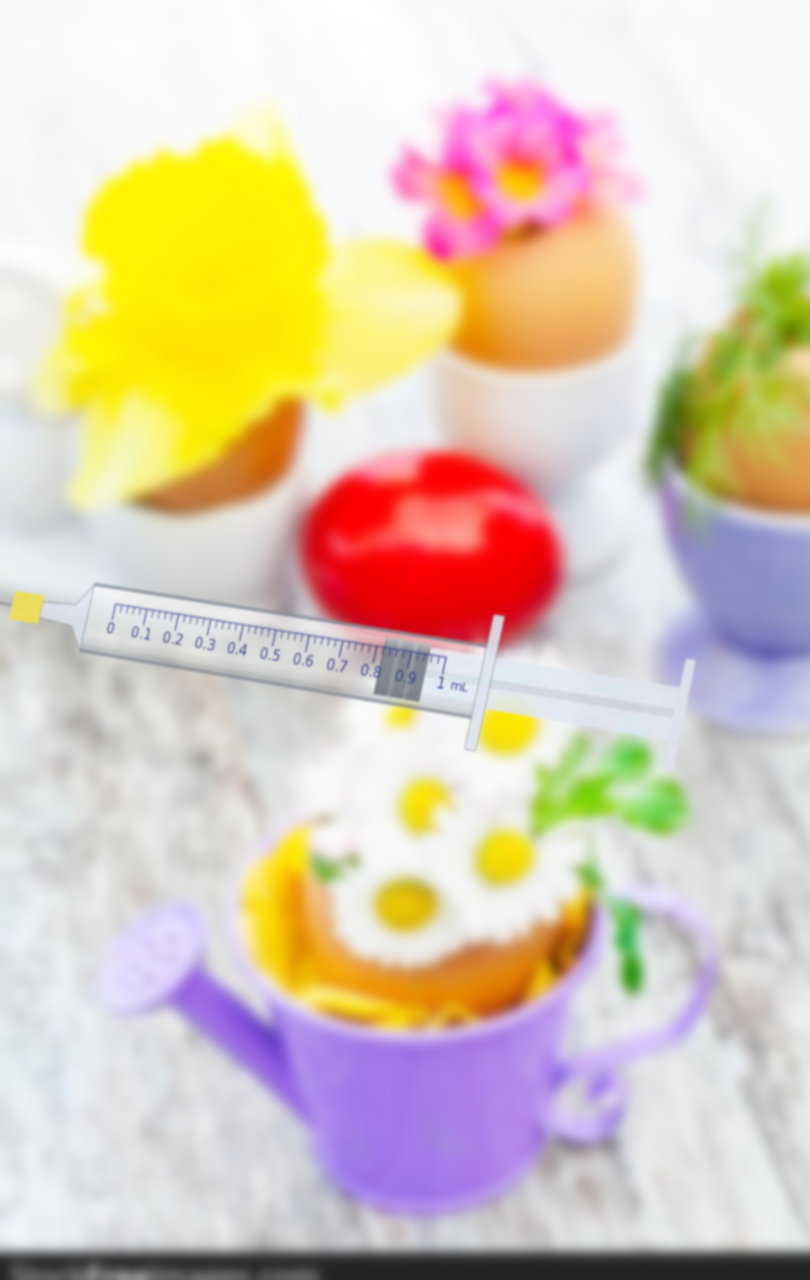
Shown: 0.82 (mL)
